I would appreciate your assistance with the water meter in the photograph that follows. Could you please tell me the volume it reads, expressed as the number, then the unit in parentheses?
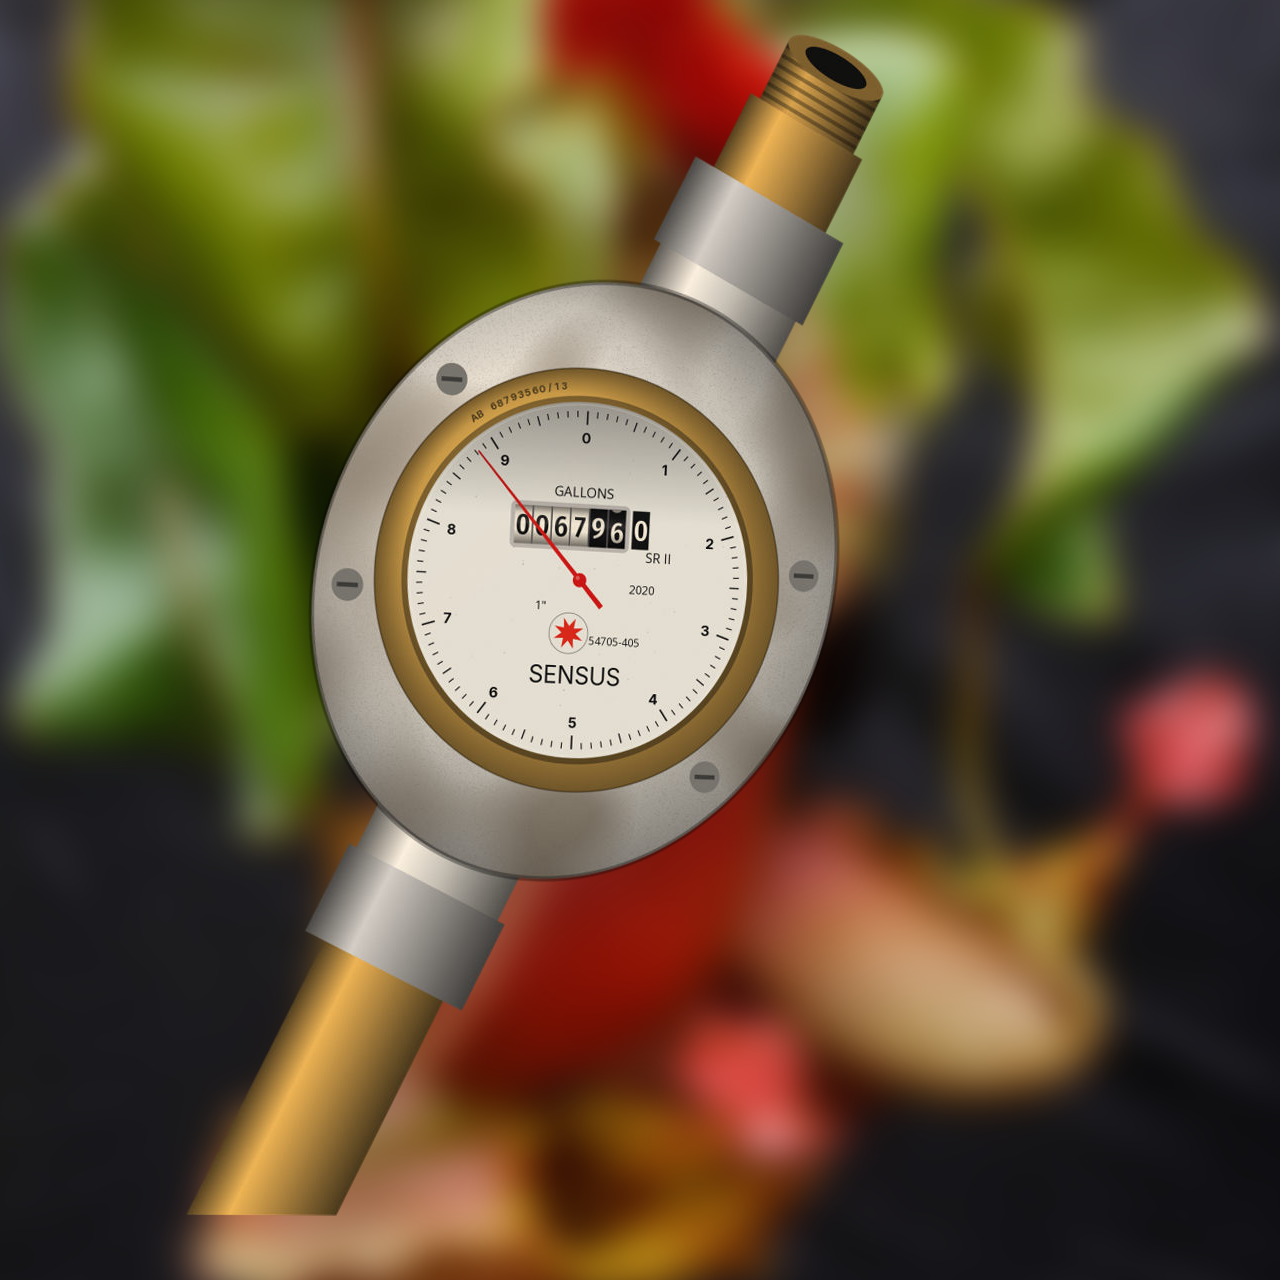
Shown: 67958.8 (gal)
